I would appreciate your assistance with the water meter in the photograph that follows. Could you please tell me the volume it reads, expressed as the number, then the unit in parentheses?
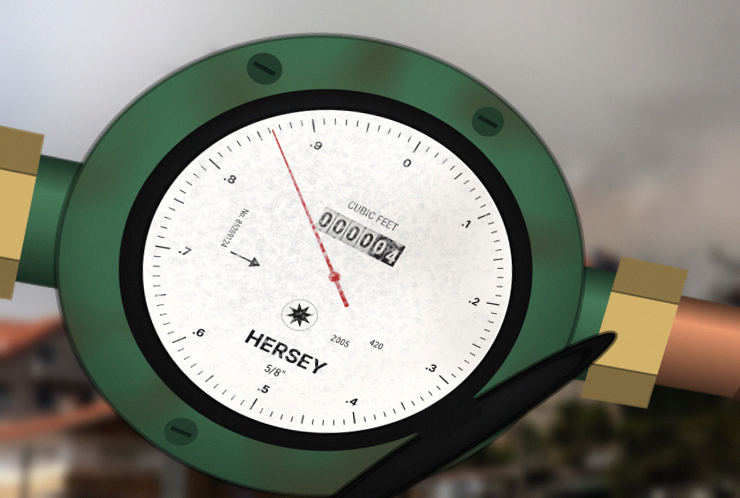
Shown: 3.86 (ft³)
